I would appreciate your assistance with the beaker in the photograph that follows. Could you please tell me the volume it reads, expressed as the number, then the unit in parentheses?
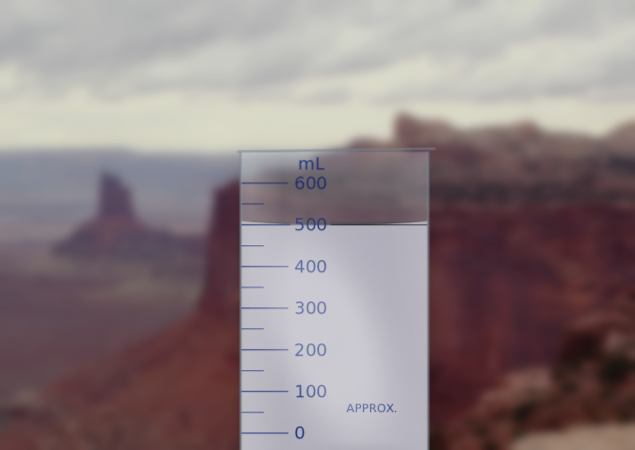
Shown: 500 (mL)
